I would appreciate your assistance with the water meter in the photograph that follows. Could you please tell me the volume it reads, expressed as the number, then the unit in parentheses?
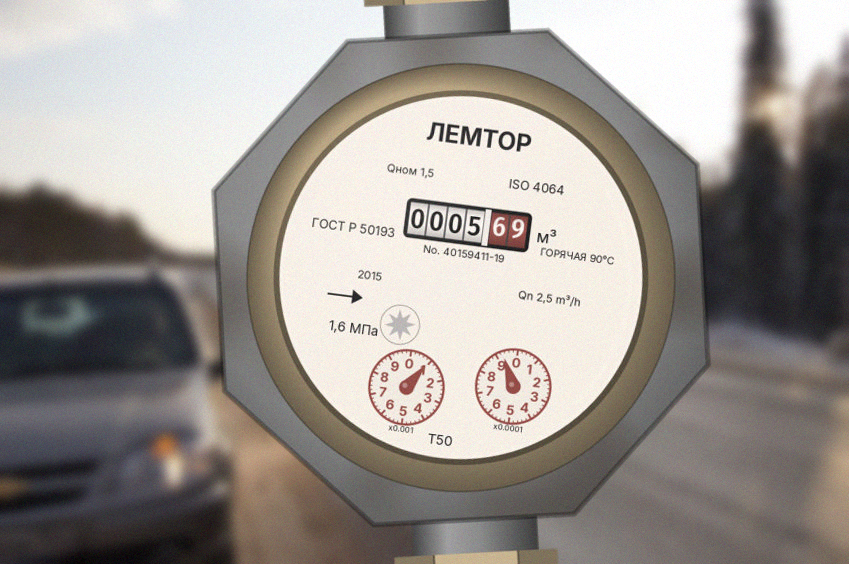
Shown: 5.6909 (m³)
